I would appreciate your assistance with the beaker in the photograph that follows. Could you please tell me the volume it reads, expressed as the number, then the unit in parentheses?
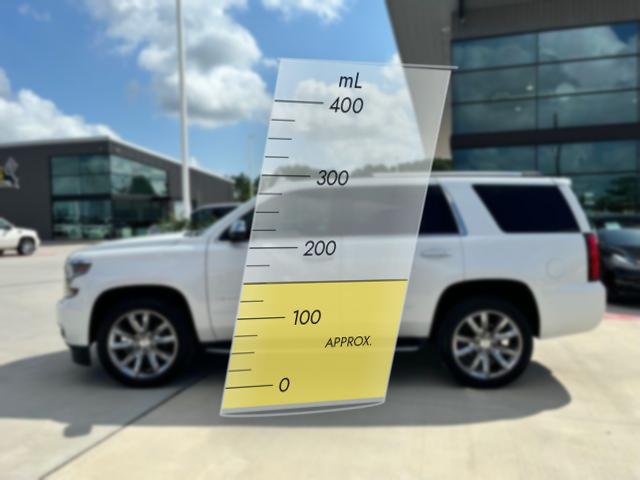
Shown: 150 (mL)
